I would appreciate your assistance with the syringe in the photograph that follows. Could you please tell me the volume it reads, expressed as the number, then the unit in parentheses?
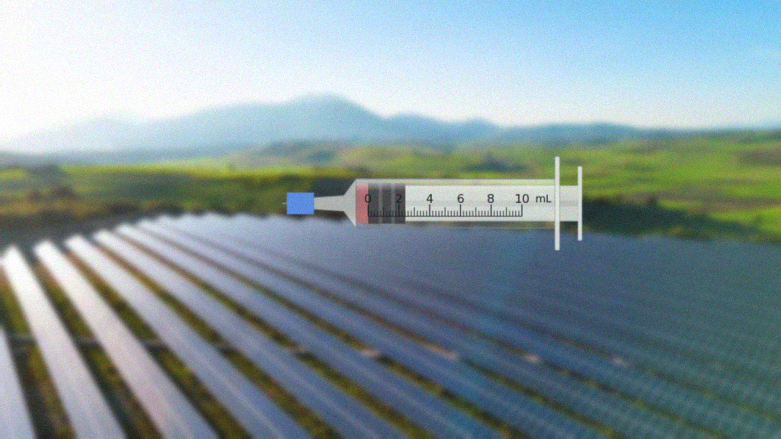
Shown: 0 (mL)
